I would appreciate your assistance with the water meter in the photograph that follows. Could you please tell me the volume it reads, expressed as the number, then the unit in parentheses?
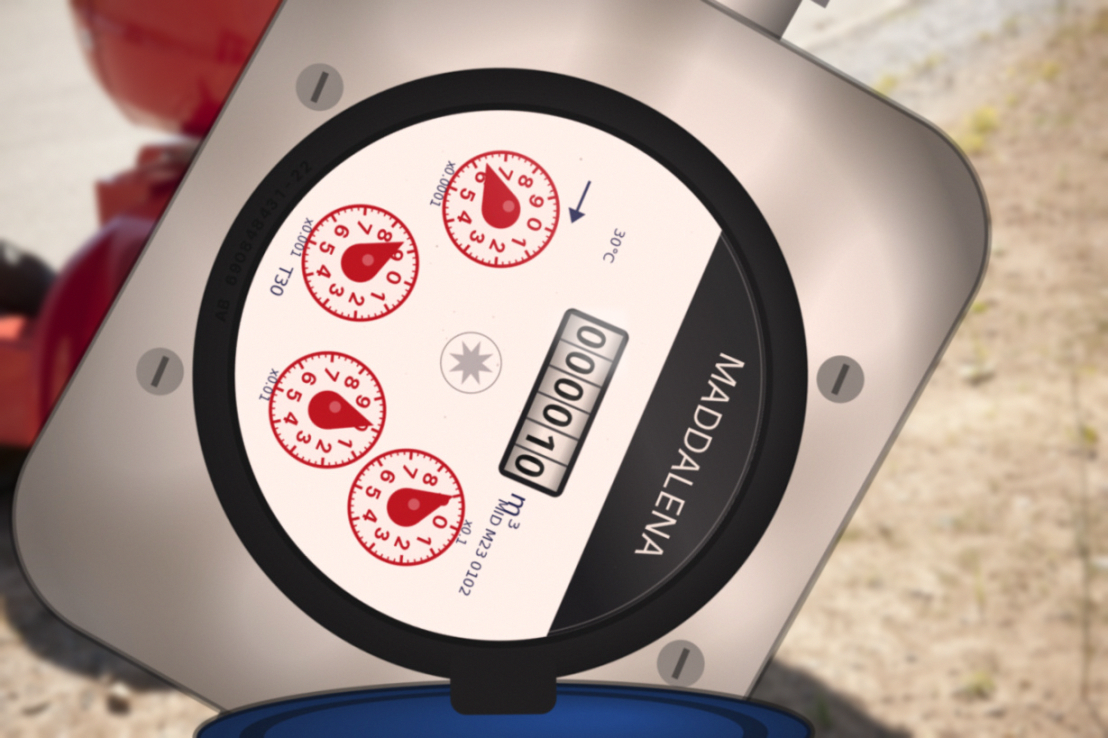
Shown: 9.8986 (m³)
